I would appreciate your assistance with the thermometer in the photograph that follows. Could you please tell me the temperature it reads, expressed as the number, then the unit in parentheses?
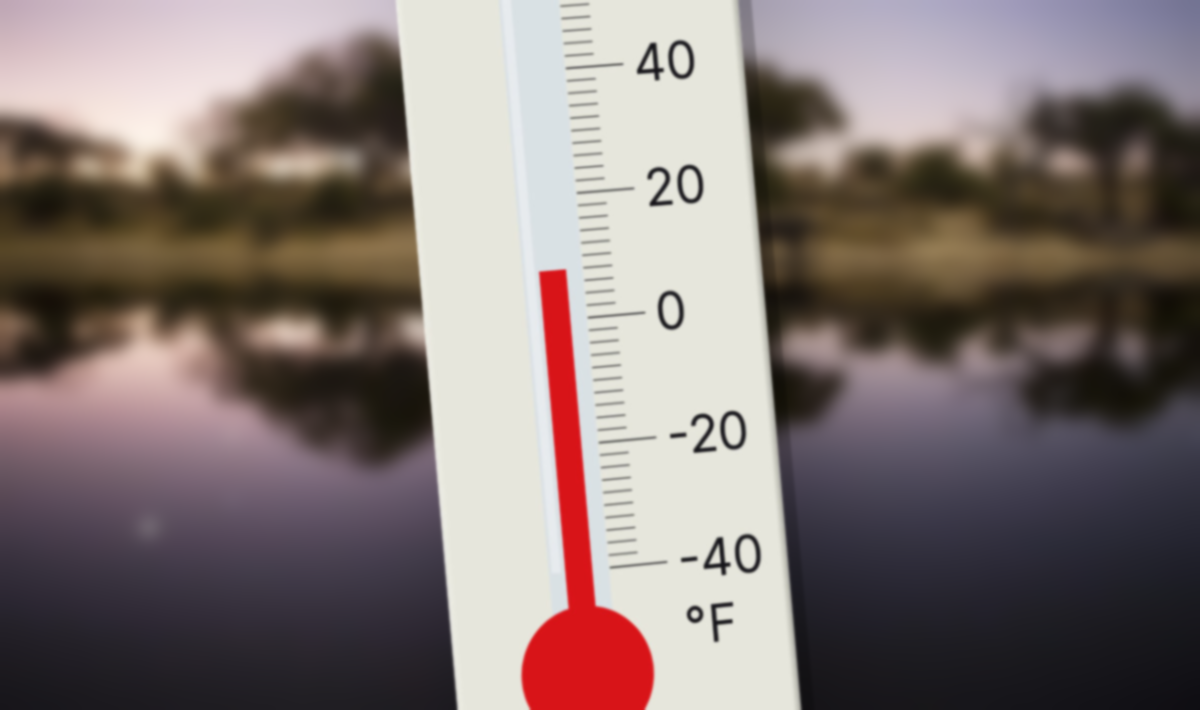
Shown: 8 (°F)
